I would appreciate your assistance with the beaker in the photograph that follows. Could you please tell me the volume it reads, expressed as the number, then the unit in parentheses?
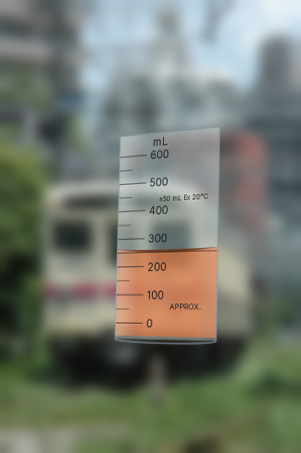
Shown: 250 (mL)
